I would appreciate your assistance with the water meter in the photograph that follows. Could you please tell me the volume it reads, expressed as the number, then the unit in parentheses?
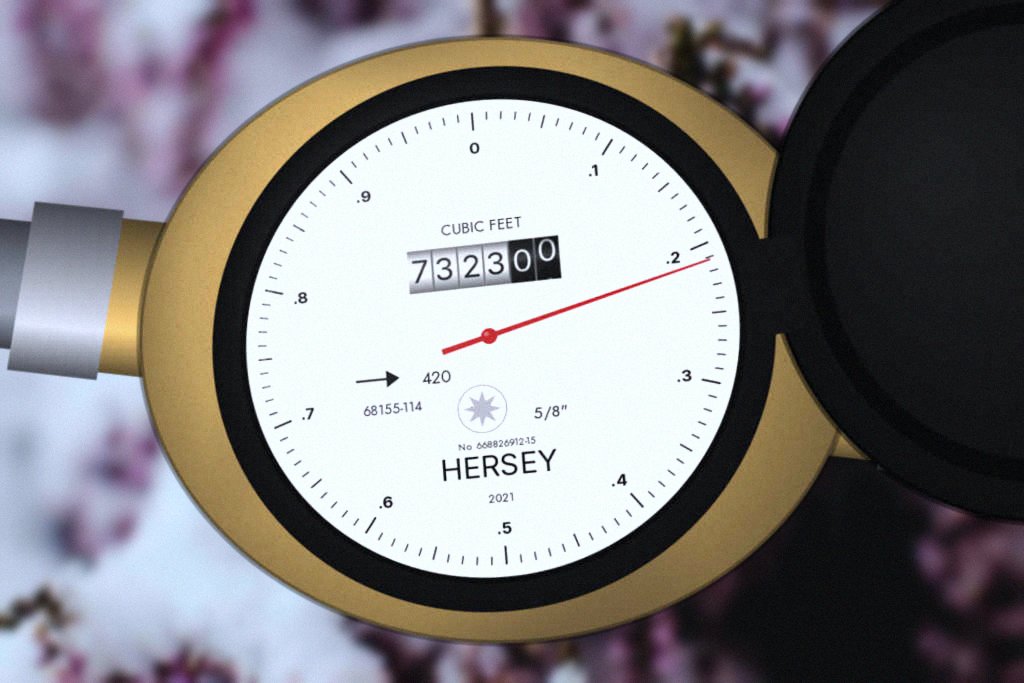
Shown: 732300.21 (ft³)
